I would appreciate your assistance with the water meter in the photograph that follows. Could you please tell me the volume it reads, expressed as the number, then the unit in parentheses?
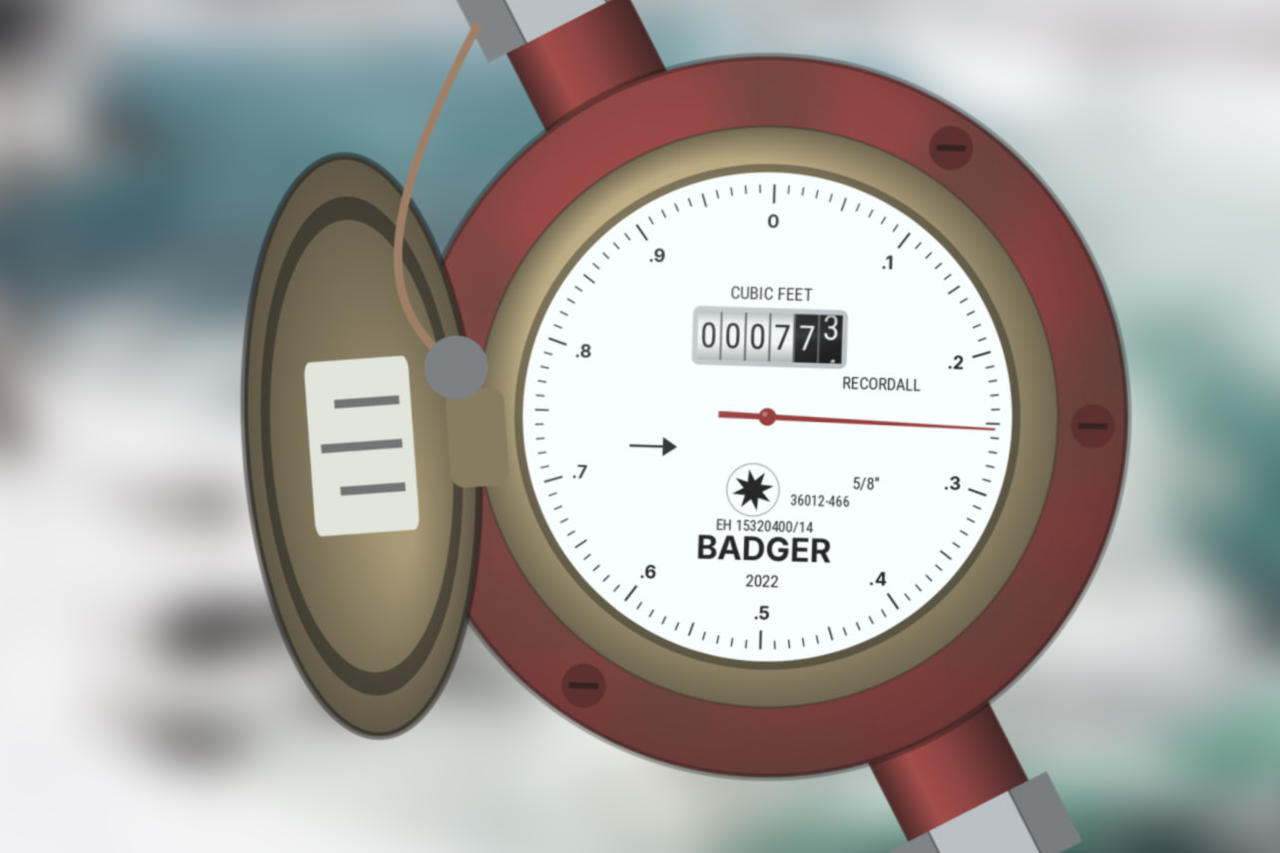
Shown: 773.25 (ft³)
